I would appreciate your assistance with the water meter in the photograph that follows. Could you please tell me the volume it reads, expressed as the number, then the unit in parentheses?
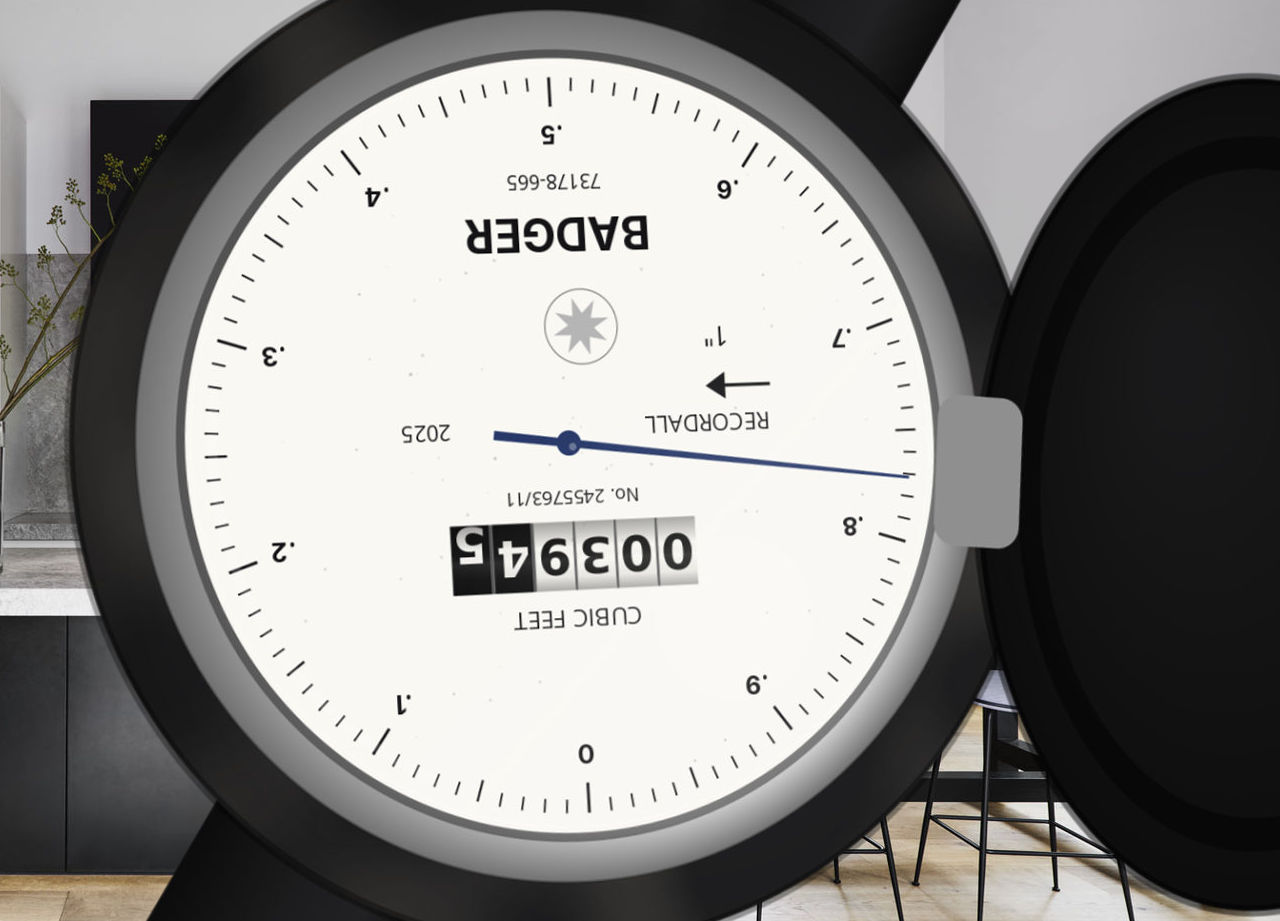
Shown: 3944.77 (ft³)
